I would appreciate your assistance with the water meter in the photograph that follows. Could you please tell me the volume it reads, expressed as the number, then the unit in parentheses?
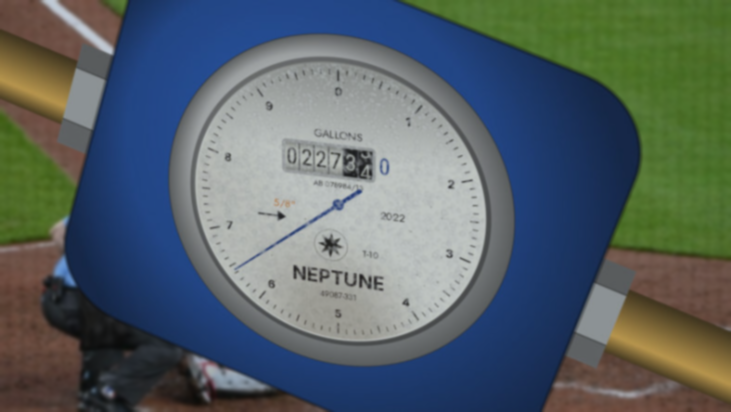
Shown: 227336.4 (gal)
